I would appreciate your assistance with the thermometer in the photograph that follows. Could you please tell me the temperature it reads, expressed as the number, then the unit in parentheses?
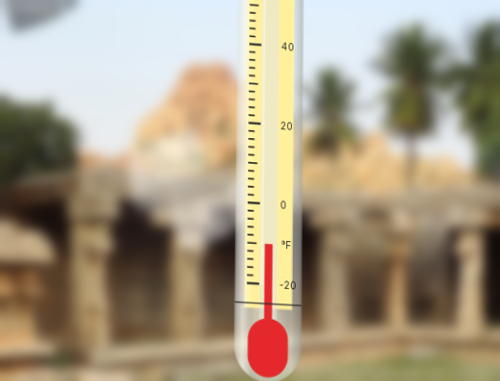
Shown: -10 (°F)
